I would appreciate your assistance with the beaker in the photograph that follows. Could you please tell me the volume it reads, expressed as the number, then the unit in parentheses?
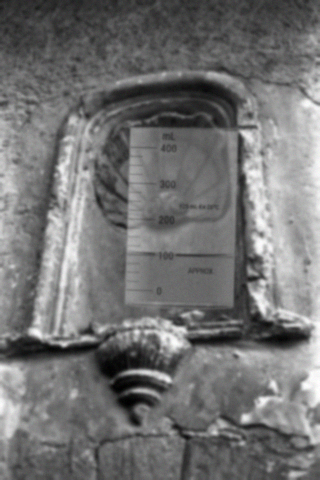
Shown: 100 (mL)
